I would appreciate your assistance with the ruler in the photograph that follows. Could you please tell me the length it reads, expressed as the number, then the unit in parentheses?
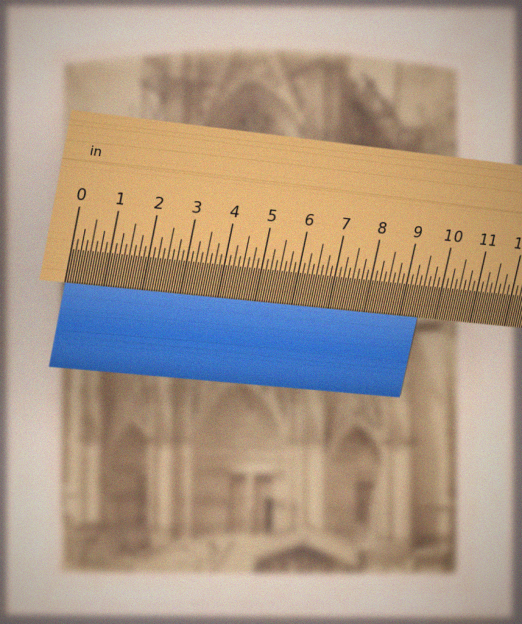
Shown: 9.5 (in)
